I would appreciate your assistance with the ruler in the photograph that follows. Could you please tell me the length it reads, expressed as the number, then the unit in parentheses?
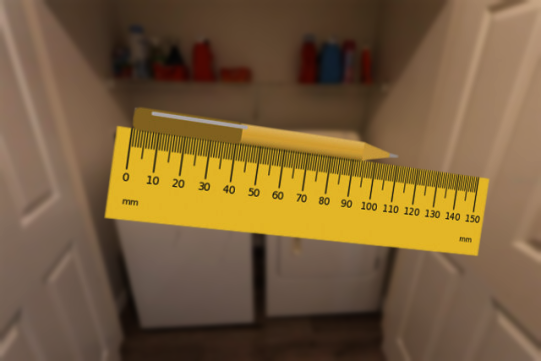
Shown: 110 (mm)
